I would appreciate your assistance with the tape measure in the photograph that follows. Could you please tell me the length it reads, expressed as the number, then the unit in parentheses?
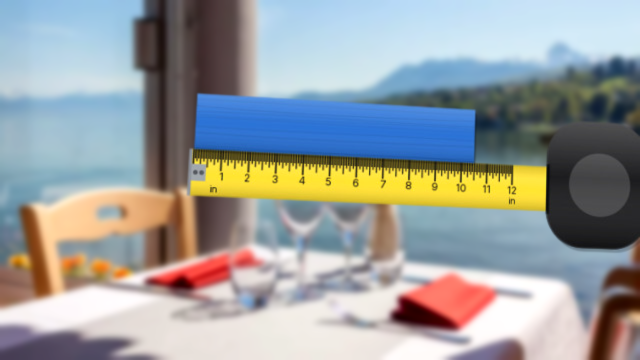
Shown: 10.5 (in)
